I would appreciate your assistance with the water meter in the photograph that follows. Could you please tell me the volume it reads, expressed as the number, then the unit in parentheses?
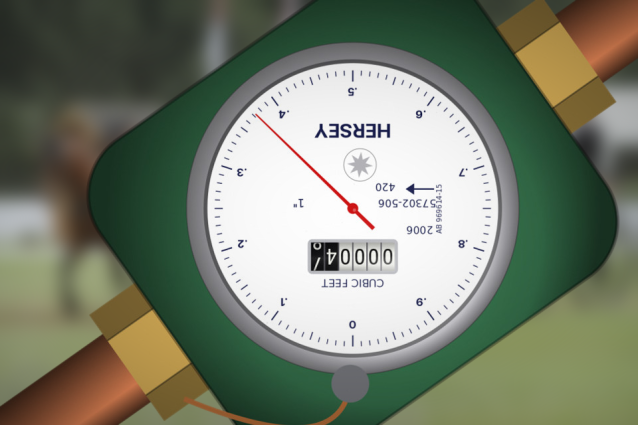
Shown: 47.37 (ft³)
